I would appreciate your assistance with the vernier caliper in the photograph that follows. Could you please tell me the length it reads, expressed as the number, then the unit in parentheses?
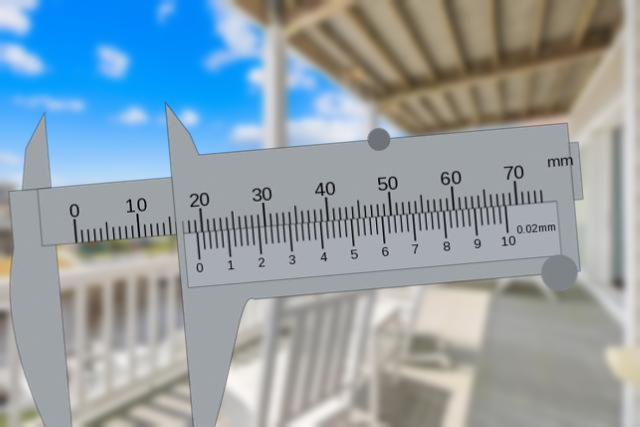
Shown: 19.2 (mm)
